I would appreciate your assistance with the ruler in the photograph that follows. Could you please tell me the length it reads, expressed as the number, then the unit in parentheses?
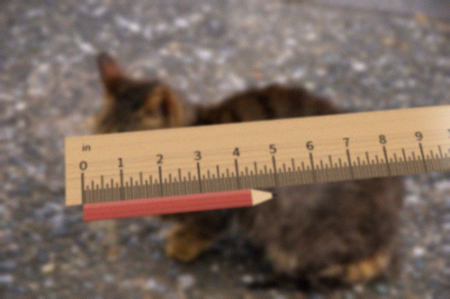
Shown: 5 (in)
